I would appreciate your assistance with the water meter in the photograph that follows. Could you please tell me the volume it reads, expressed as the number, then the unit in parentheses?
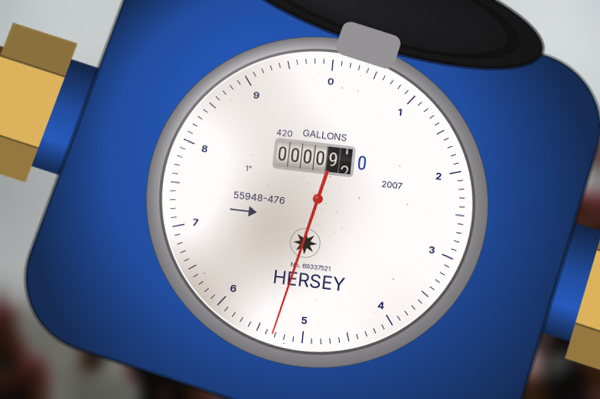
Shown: 915.3 (gal)
